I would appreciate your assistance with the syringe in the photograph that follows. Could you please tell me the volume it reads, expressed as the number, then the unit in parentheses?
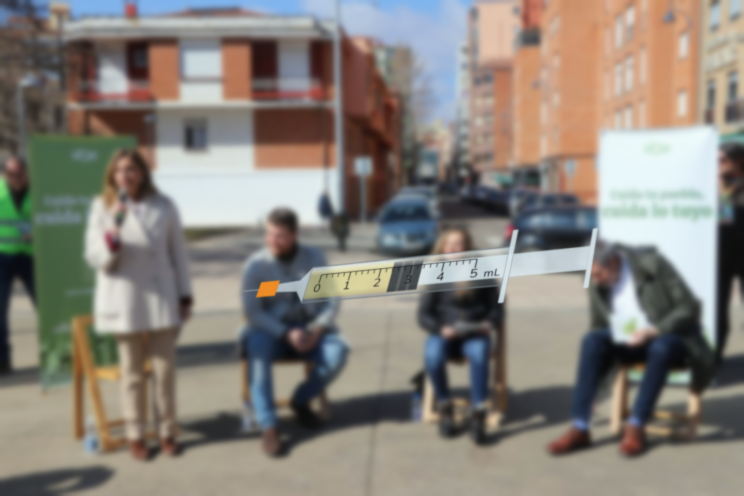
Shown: 2.4 (mL)
